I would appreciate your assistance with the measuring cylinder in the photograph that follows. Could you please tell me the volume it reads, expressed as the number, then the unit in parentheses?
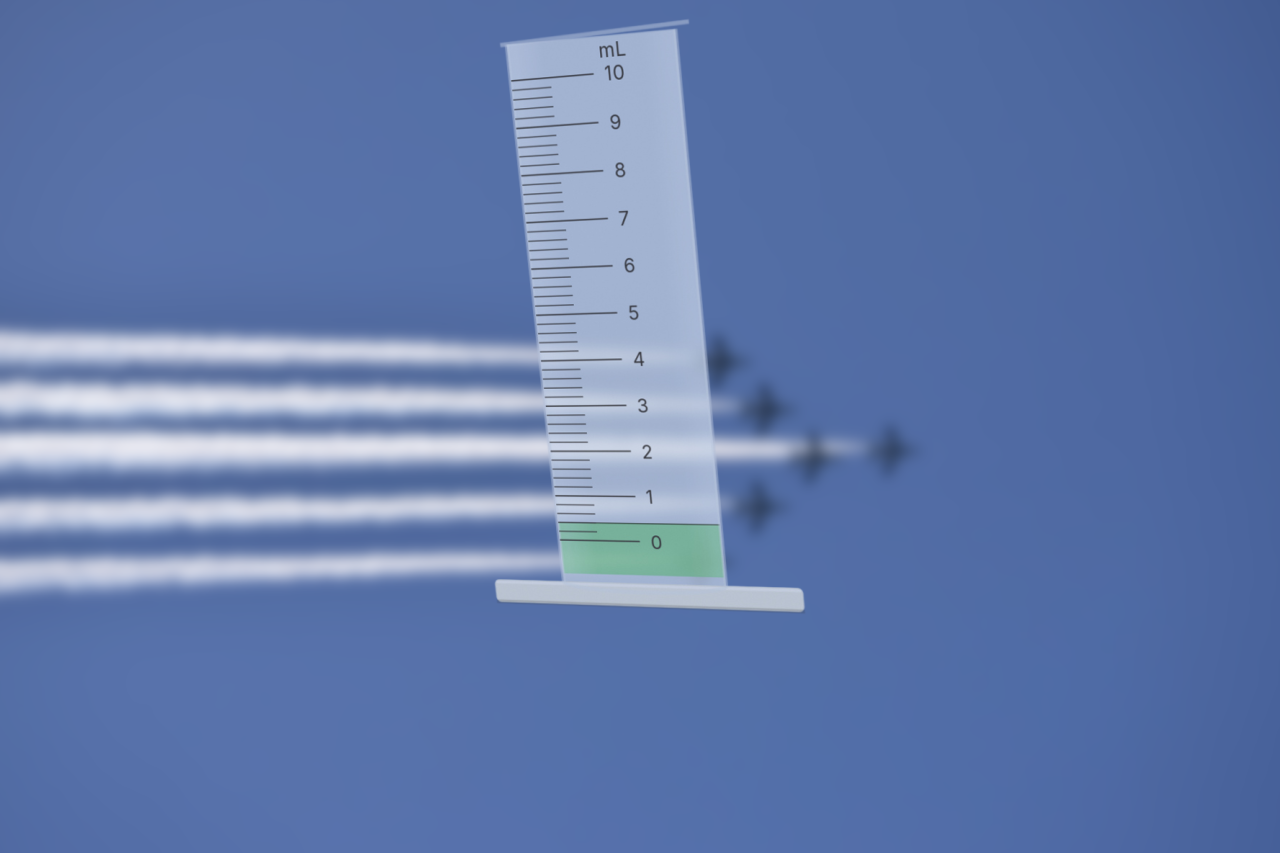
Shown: 0.4 (mL)
